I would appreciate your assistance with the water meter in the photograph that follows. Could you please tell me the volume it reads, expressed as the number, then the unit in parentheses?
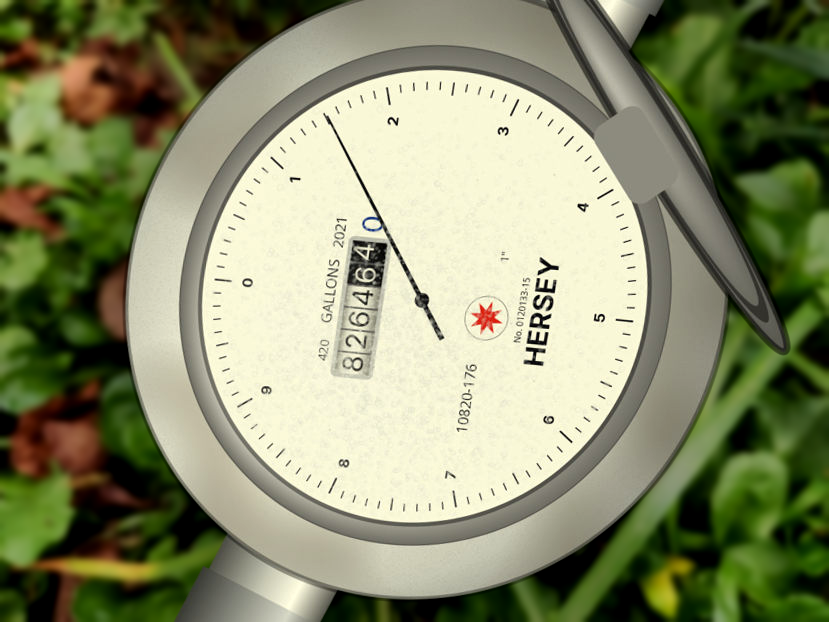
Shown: 8264641.5 (gal)
